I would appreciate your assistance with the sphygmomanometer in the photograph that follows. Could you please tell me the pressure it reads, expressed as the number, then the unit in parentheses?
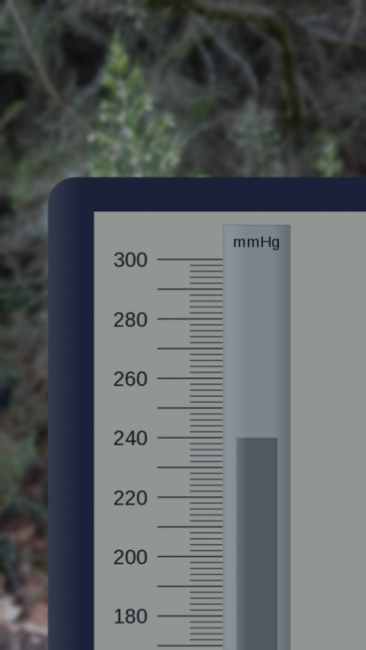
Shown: 240 (mmHg)
